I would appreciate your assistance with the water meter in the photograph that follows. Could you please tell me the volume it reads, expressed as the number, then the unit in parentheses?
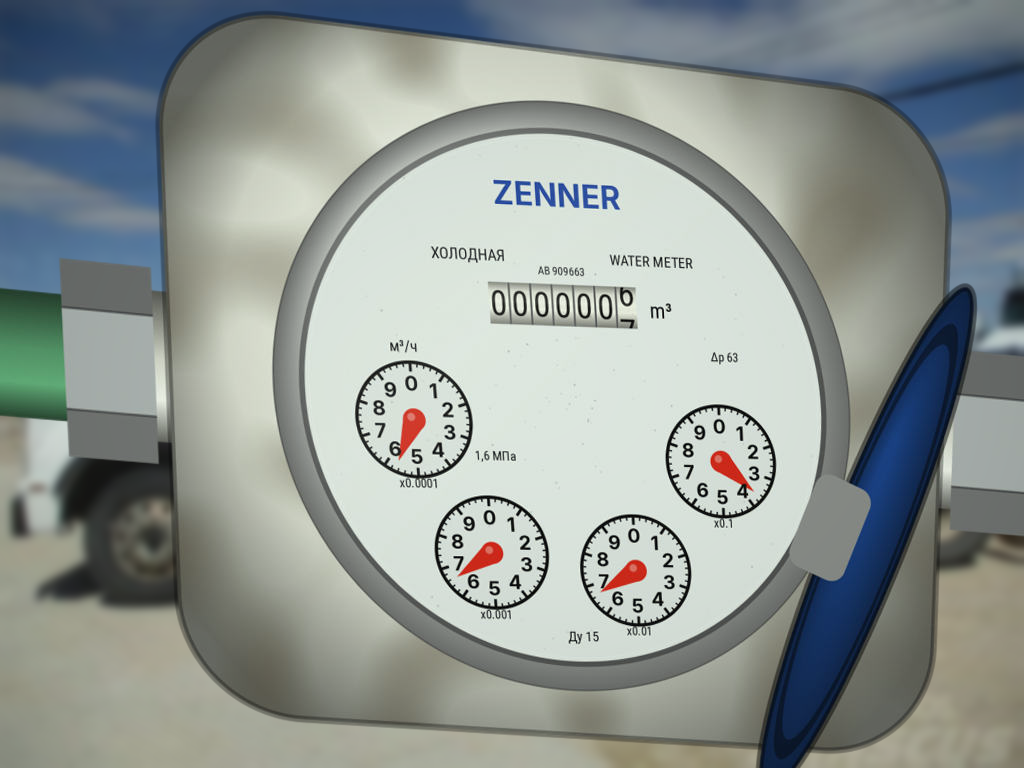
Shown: 6.3665 (m³)
